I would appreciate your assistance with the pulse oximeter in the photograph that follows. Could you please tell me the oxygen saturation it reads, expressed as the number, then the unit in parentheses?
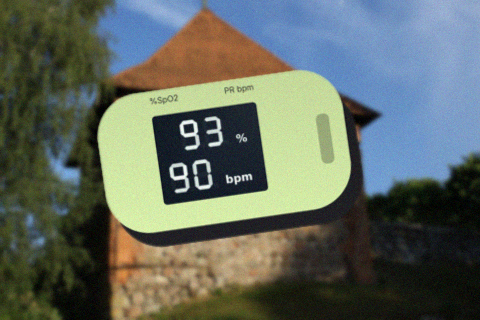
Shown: 93 (%)
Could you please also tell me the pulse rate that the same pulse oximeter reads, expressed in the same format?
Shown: 90 (bpm)
